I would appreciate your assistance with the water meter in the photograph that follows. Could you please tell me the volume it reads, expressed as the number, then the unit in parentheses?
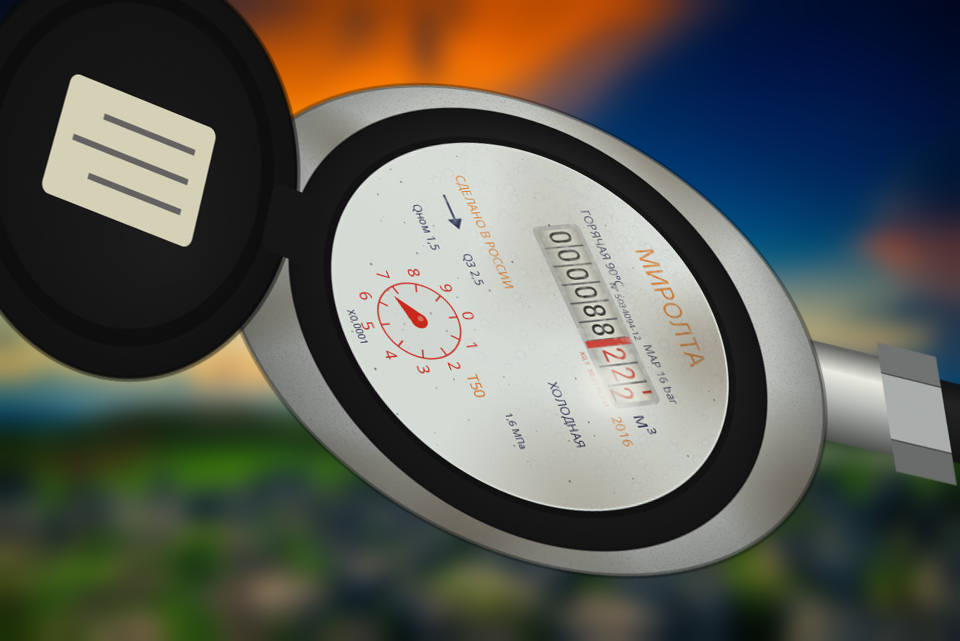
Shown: 88.2216 (m³)
